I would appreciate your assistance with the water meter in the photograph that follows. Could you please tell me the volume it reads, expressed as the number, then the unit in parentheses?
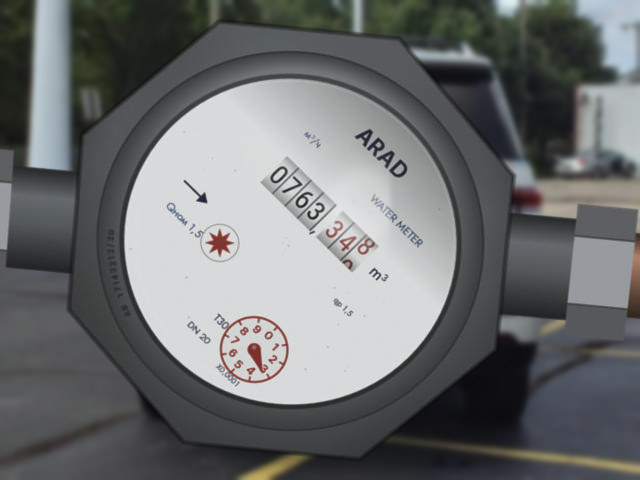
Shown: 763.3483 (m³)
